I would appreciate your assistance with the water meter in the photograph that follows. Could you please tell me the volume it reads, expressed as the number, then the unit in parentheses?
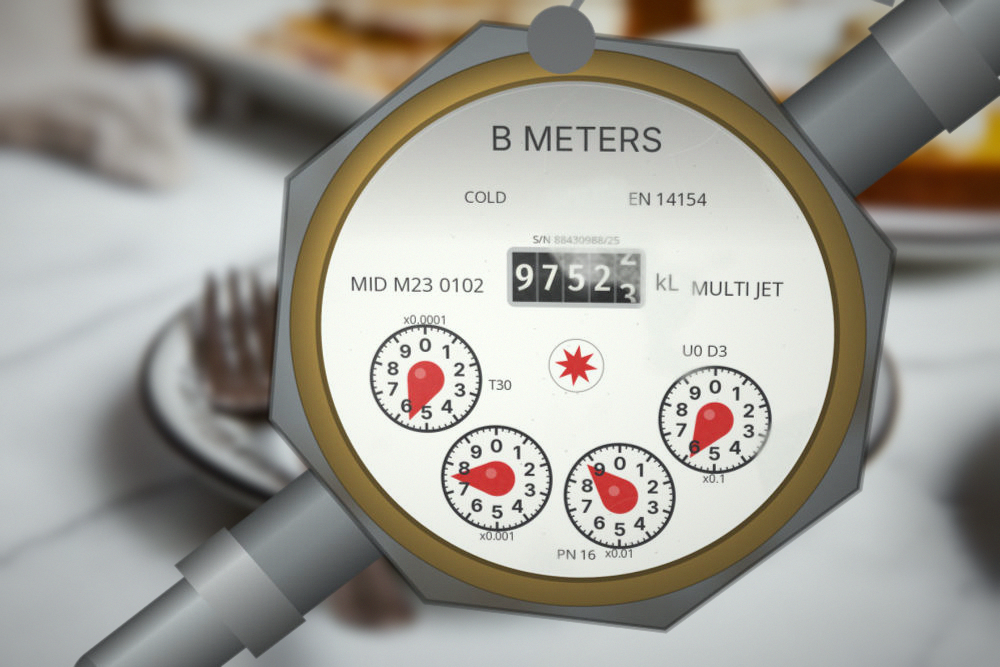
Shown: 97522.5875 (kL)
